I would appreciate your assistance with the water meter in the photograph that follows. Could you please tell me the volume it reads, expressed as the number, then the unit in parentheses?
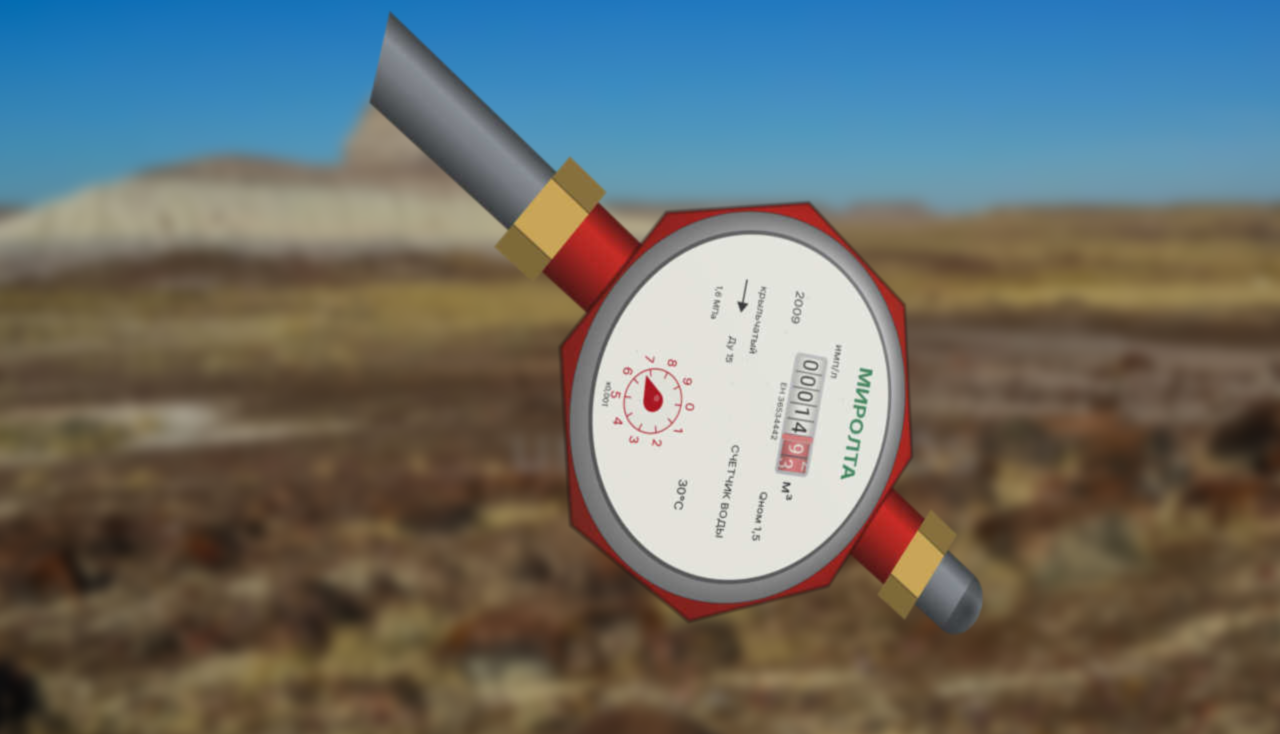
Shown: 14.926 (m³)
